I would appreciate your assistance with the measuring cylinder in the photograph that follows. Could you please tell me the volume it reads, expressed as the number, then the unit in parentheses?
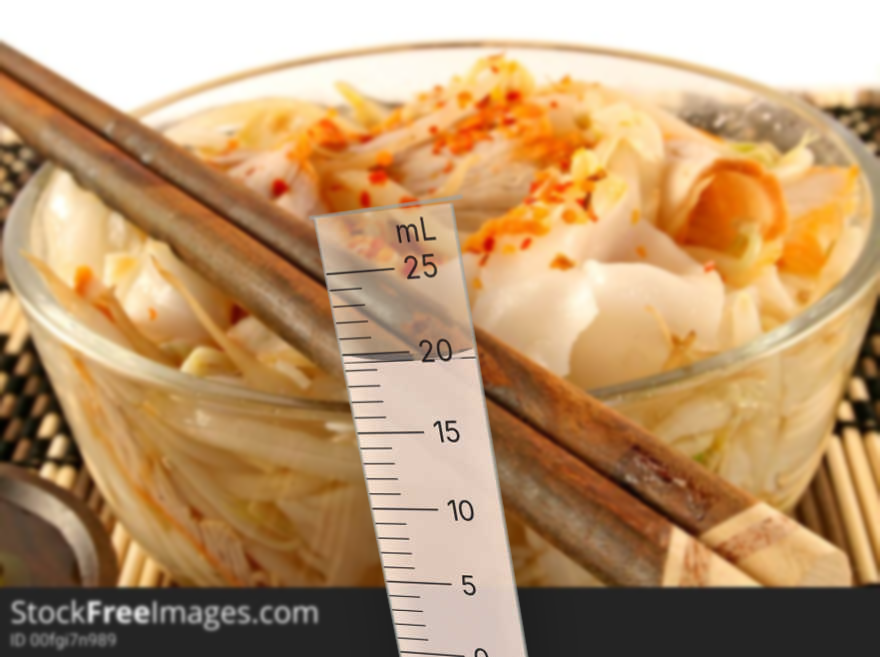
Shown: 19.5 (mL)
